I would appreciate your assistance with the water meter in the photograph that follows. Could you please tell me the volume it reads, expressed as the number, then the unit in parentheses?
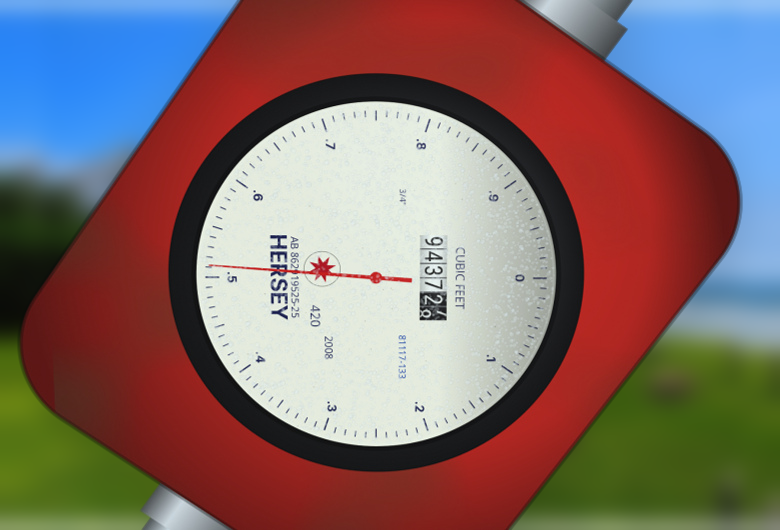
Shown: 943727.51 (ft³)
